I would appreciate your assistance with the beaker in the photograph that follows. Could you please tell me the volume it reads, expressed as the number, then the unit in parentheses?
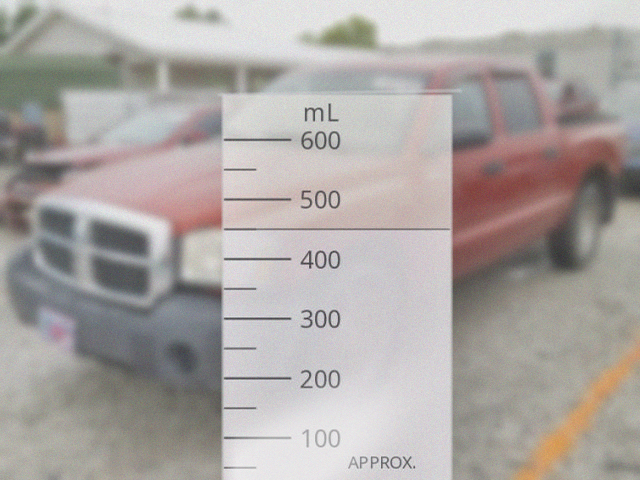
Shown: 450 (mL)
